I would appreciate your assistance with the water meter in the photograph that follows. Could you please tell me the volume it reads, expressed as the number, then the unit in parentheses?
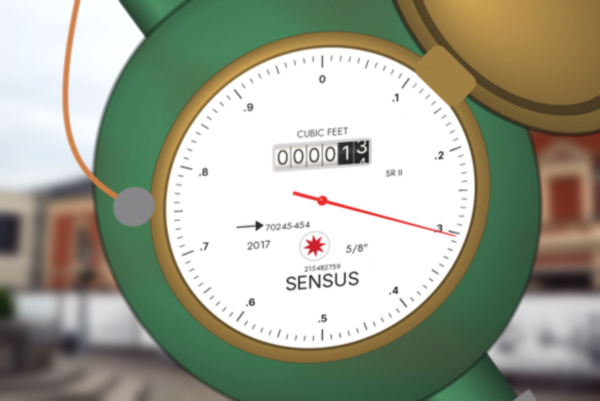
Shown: 13.30 (ft³)
